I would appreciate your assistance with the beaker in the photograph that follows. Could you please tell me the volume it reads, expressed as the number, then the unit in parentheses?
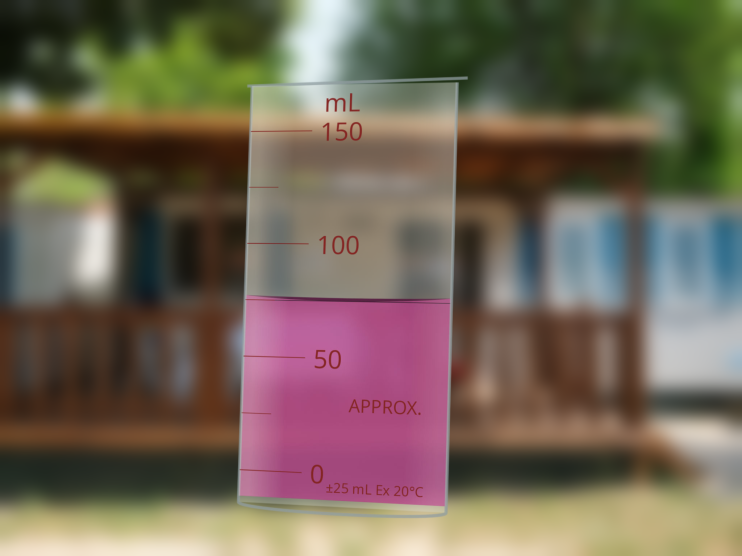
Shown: 75 (mL)
